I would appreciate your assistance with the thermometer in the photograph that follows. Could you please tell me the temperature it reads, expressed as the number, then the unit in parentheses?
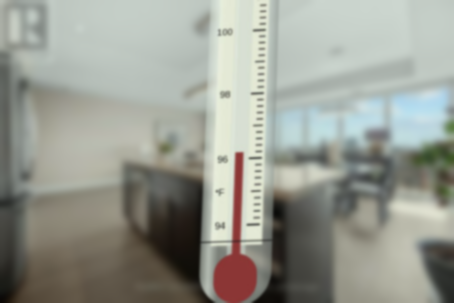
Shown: 96.2 (°F)
